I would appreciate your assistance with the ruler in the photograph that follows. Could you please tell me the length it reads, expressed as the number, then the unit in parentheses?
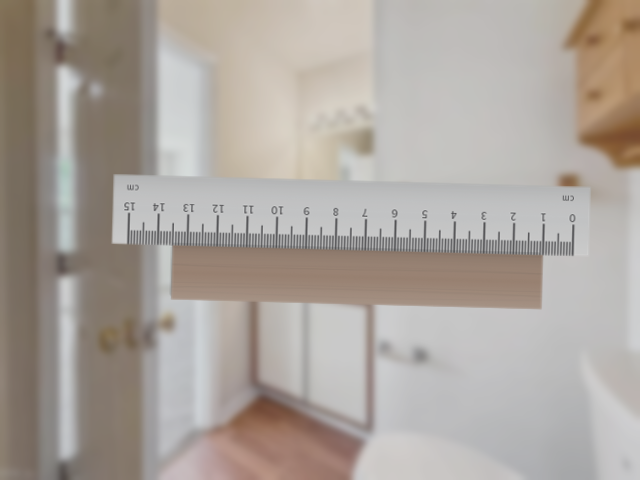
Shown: 12.5 (cm)
